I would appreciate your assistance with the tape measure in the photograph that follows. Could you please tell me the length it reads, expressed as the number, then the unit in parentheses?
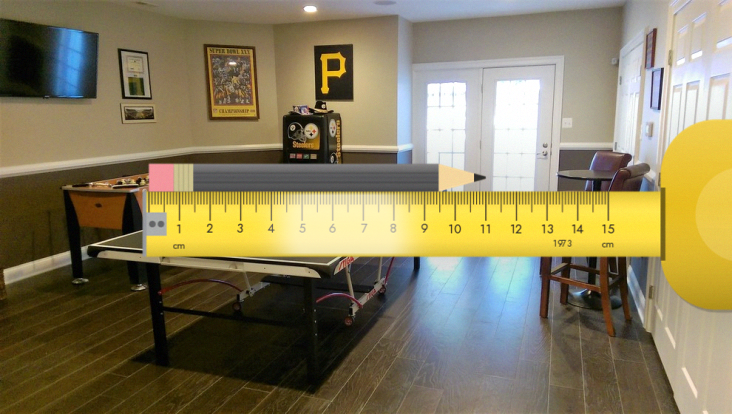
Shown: 11 (cm)
